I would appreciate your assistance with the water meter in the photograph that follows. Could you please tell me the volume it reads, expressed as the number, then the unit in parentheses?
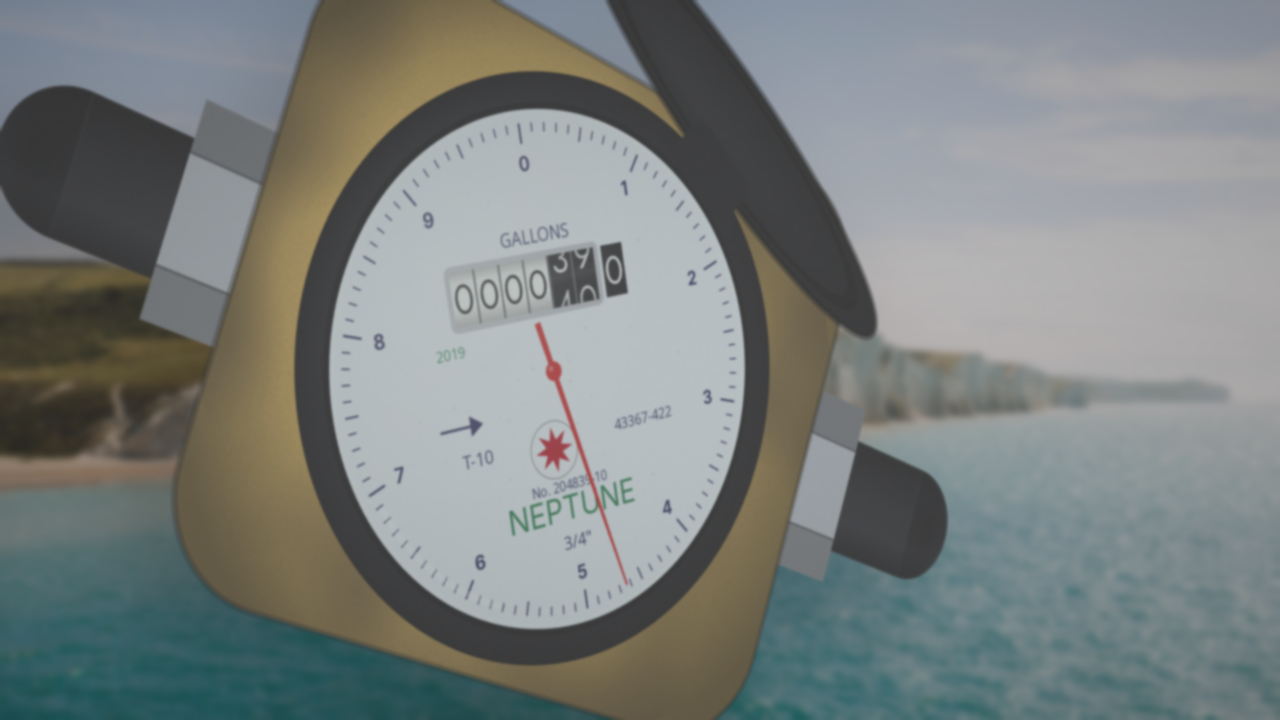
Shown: 394.6 (gal)
